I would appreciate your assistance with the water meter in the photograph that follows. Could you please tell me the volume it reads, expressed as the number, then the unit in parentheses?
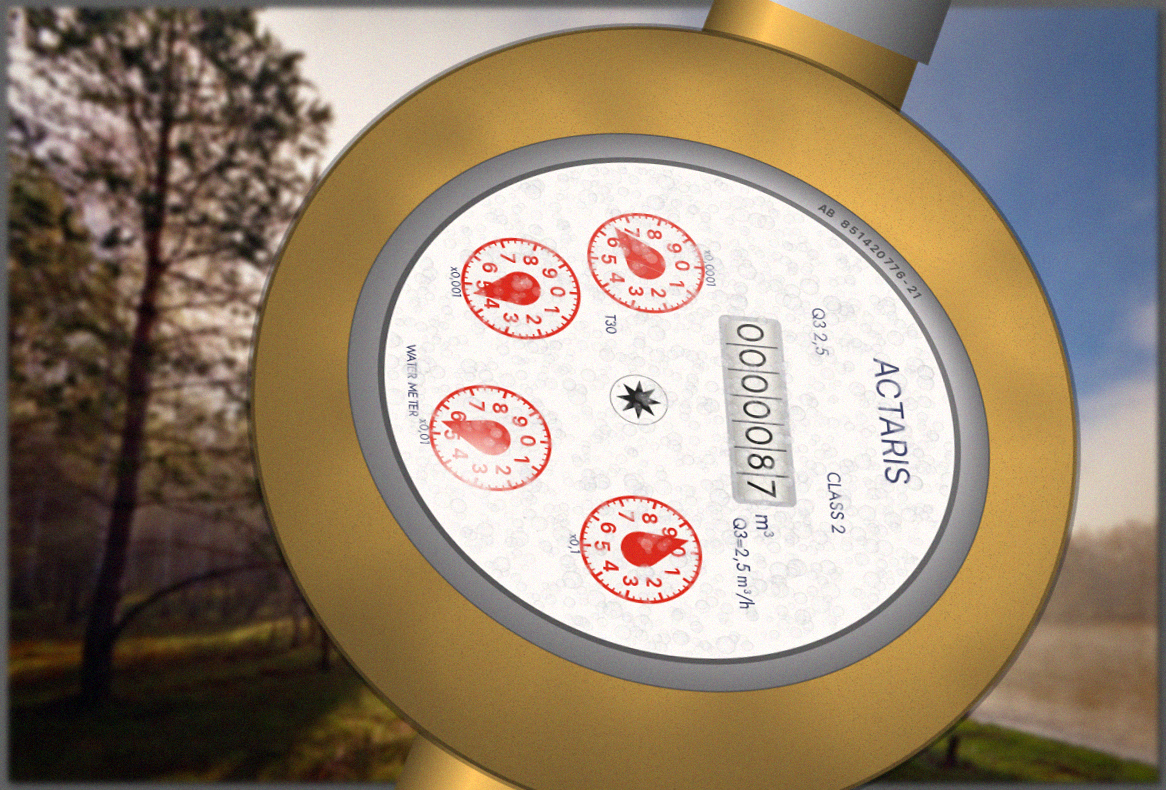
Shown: 86.9546 (m³)
